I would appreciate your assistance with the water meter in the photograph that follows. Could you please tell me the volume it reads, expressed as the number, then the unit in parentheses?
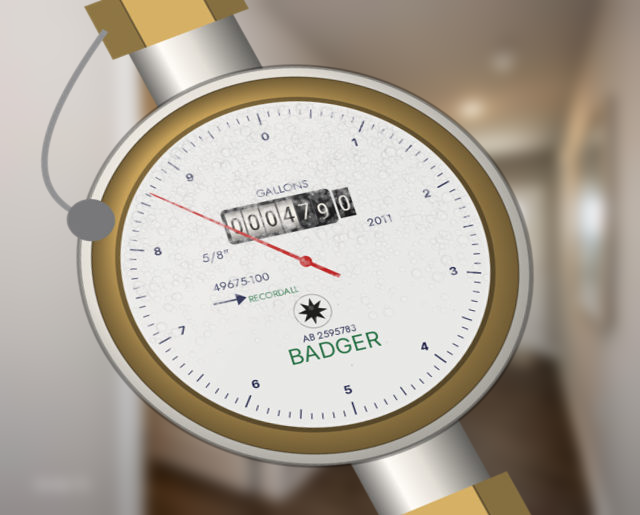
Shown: 4788.6 (gal)
